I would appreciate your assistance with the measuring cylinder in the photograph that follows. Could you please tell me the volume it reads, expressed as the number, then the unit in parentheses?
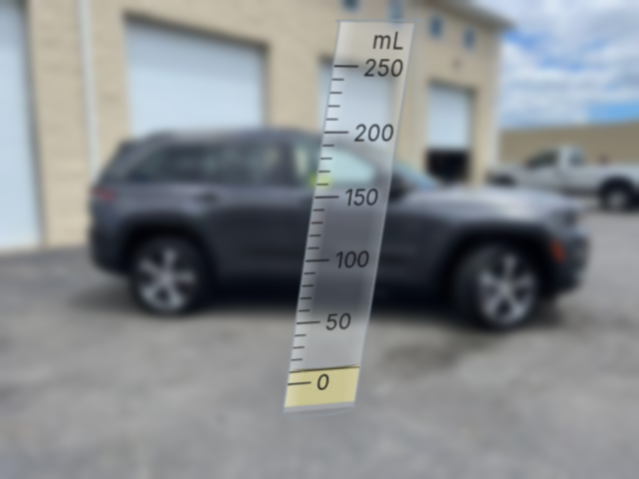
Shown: 10 (mL)
